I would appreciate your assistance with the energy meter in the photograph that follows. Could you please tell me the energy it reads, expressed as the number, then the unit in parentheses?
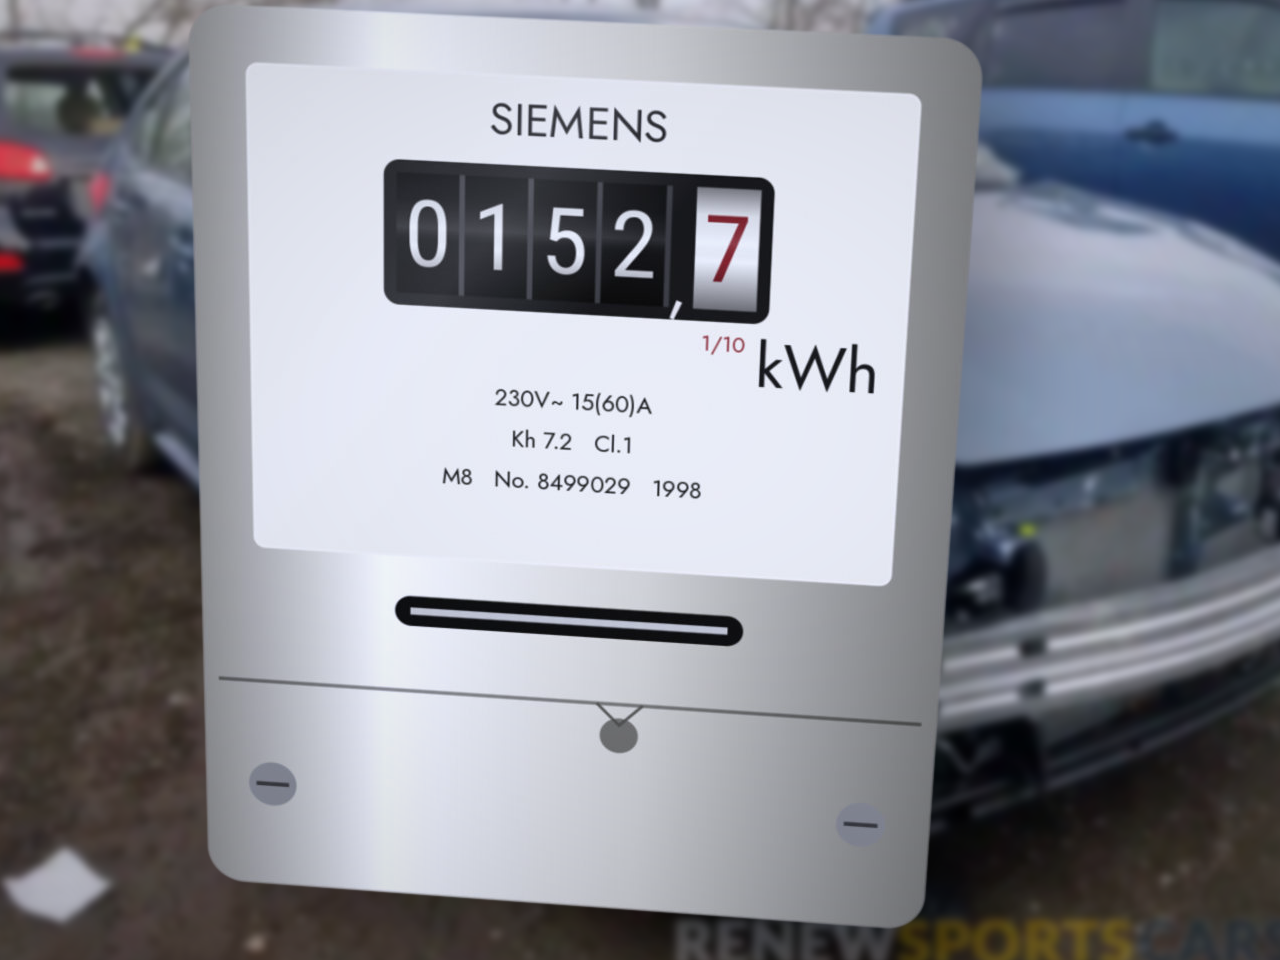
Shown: 152.7 (kWh)
